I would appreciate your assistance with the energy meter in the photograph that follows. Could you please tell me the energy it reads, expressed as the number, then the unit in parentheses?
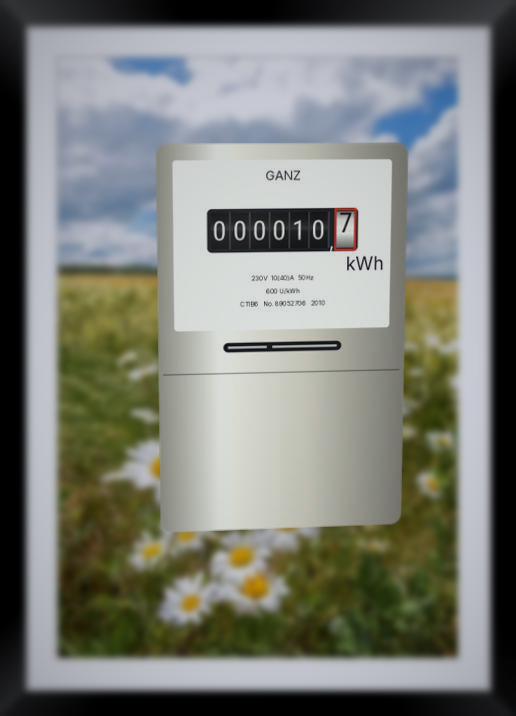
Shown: 10.7 (kWh)
